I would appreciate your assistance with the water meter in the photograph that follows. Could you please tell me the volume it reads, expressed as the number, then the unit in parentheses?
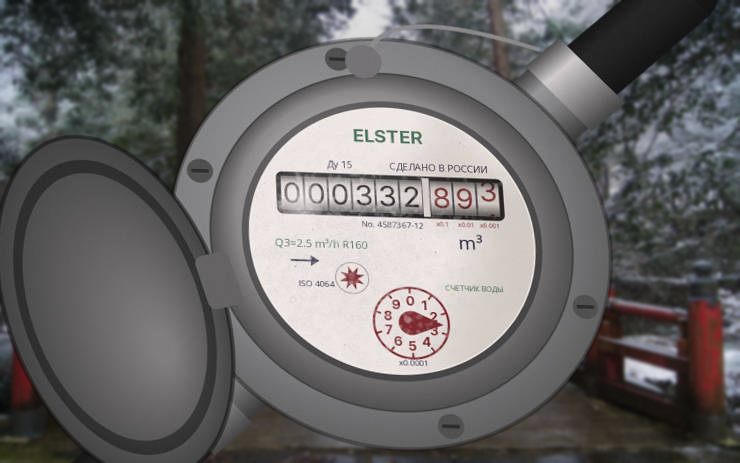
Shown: 332.8932 (m³)
